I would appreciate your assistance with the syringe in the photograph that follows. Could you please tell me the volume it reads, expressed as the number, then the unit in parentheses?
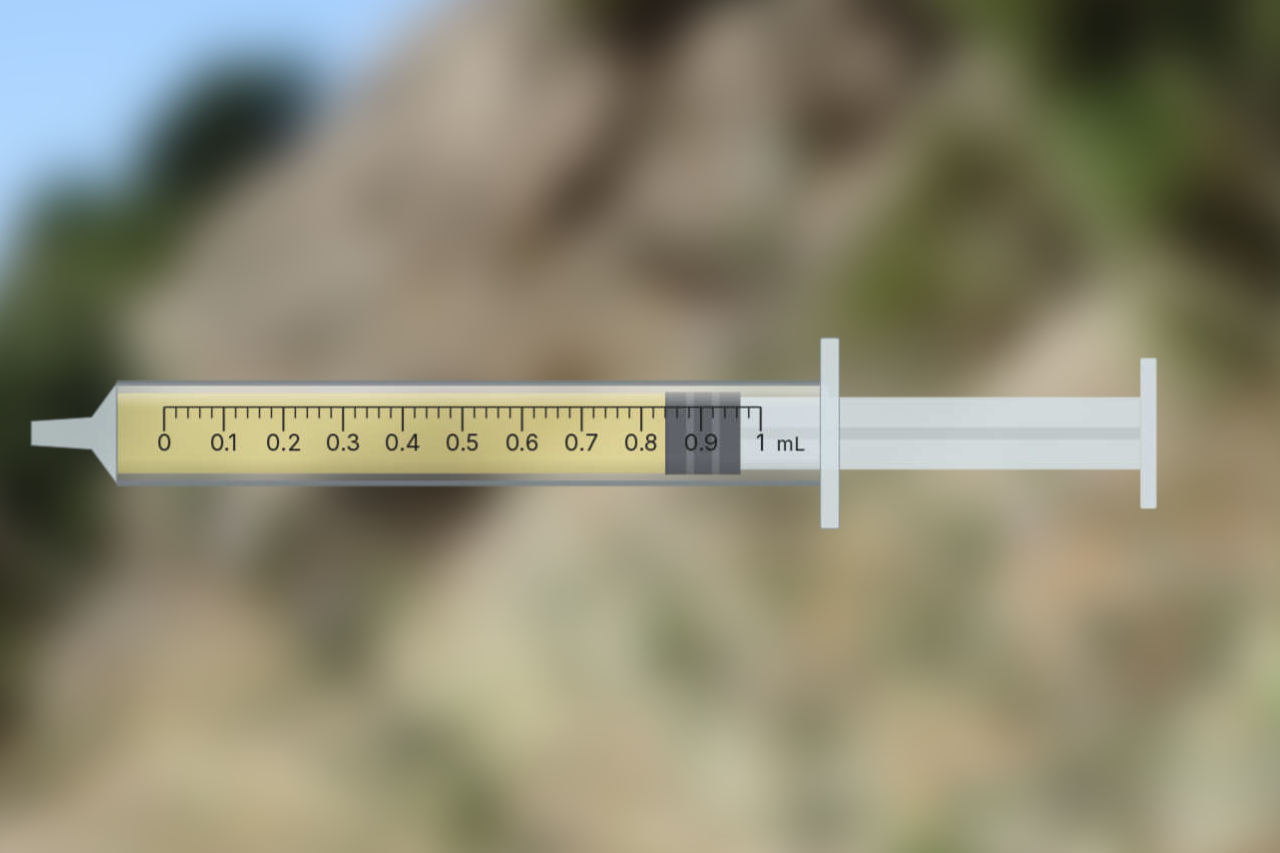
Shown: 0.84 (mL)
